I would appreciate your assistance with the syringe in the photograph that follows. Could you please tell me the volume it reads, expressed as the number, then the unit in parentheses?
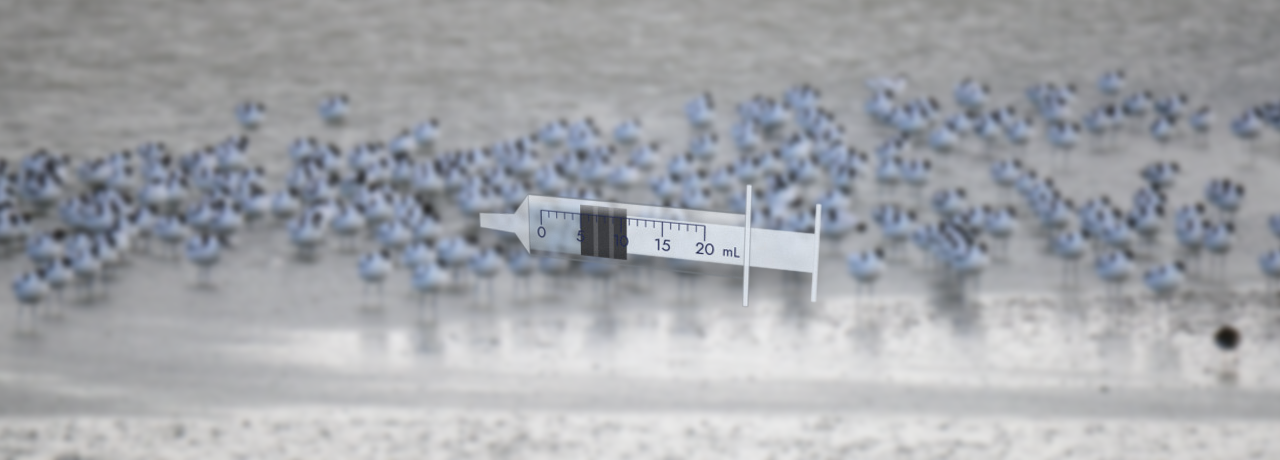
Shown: 5 (mL)
